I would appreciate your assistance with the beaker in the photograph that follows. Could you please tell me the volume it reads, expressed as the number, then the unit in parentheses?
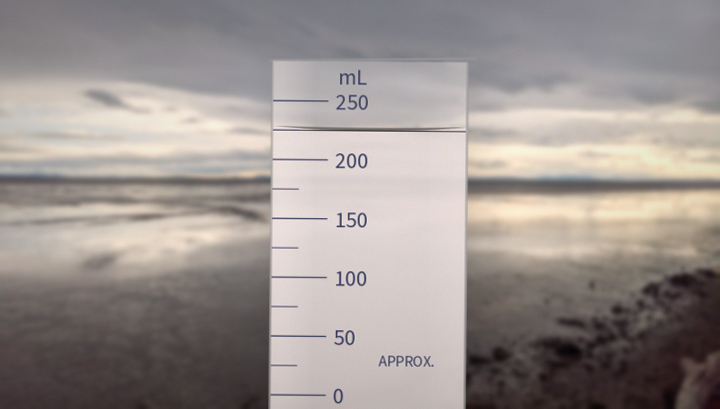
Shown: 225 (mL)
